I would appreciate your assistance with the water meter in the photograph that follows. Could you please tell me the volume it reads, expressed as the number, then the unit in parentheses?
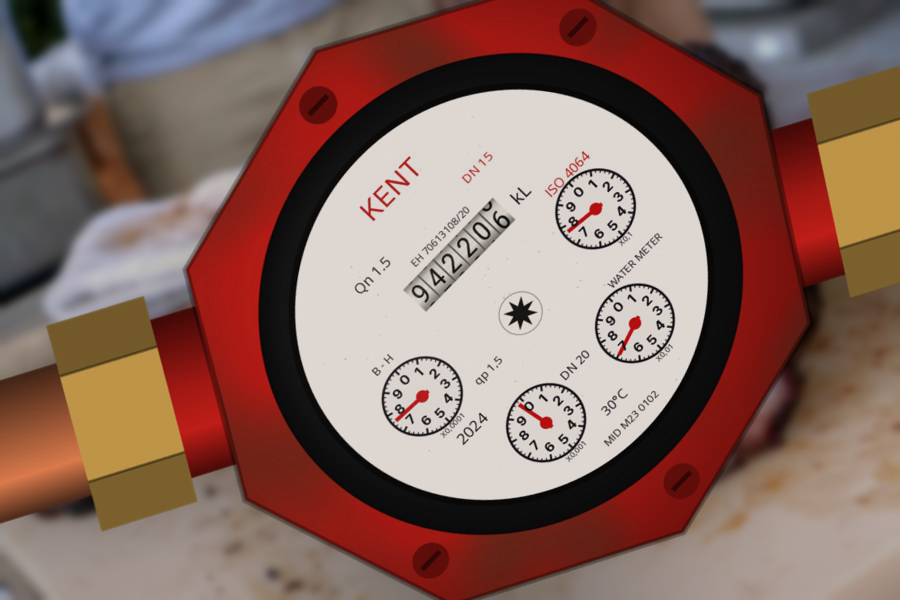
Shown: 942205.7697 (kL)
